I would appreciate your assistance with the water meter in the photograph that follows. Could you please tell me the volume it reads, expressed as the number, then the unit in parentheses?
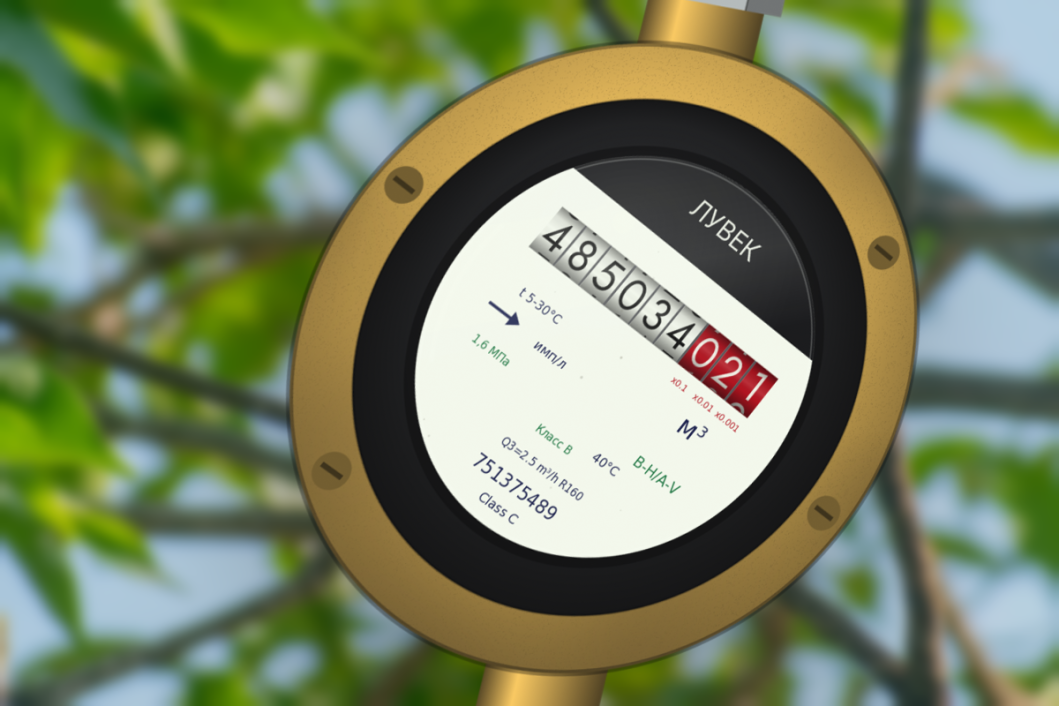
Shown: 485034.021 (m³)
